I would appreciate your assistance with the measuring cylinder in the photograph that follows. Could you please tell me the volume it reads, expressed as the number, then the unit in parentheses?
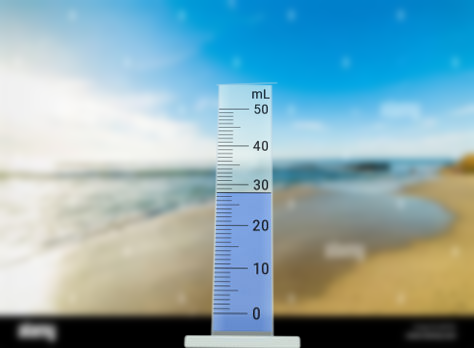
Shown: 28 (mL)
